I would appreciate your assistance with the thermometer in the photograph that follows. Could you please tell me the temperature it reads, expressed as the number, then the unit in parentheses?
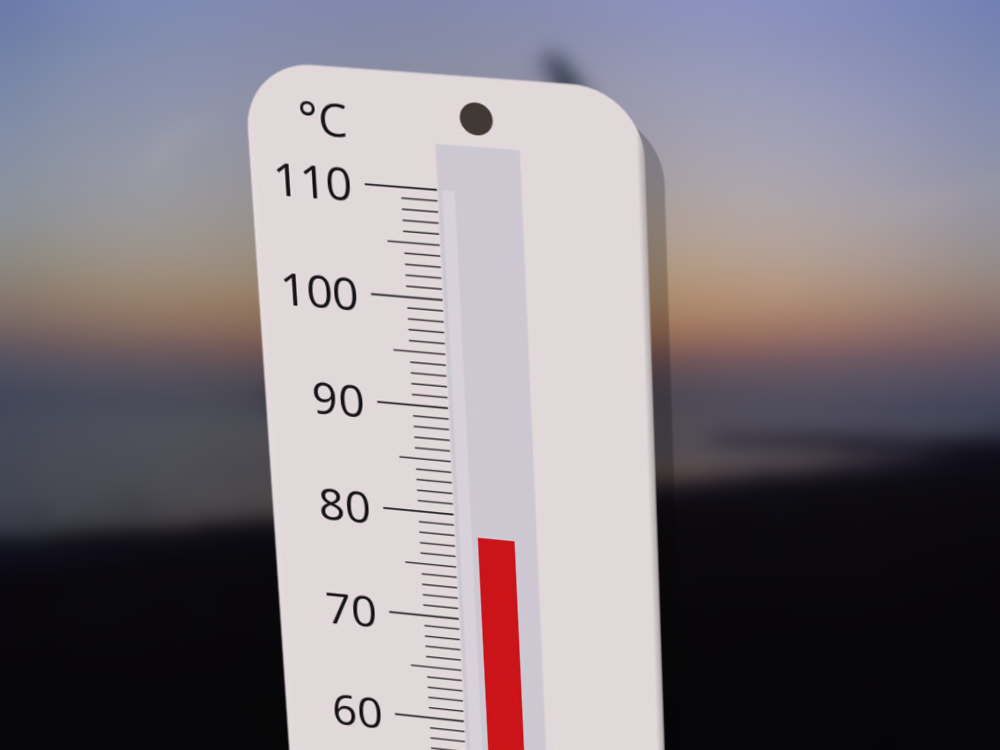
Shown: 78 (°C)
